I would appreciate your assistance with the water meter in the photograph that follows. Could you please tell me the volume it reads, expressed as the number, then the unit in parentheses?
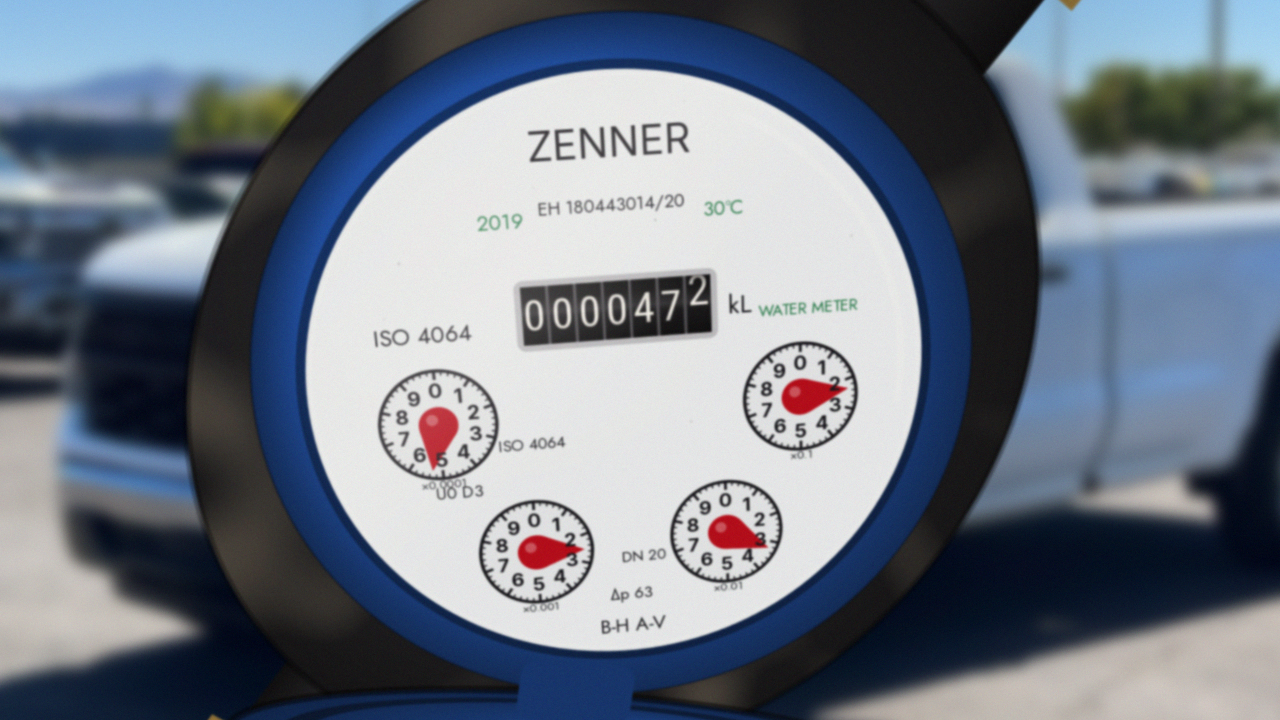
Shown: 472.2325 (kL)
